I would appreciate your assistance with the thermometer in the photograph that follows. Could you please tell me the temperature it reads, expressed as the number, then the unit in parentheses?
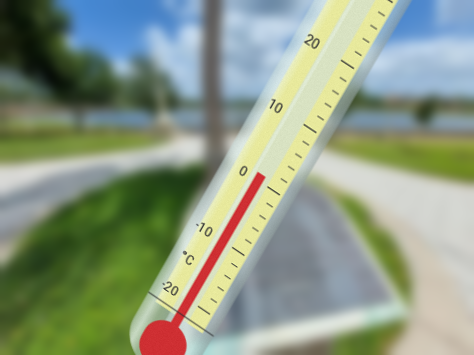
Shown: 1 (°C)
